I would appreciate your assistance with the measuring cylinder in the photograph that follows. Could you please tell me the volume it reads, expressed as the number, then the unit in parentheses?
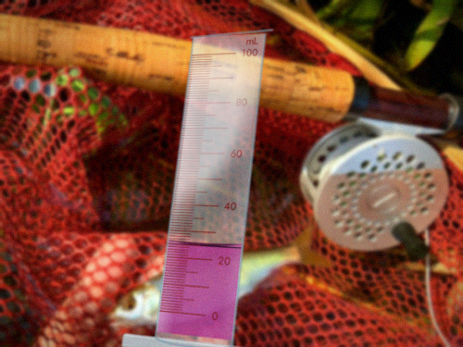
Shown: 25 (mL)
